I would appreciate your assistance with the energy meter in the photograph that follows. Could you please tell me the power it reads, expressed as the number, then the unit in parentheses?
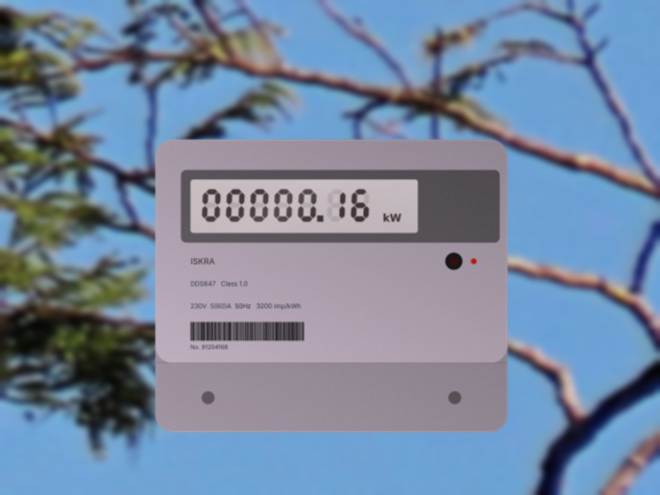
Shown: 0.16 (kW)
